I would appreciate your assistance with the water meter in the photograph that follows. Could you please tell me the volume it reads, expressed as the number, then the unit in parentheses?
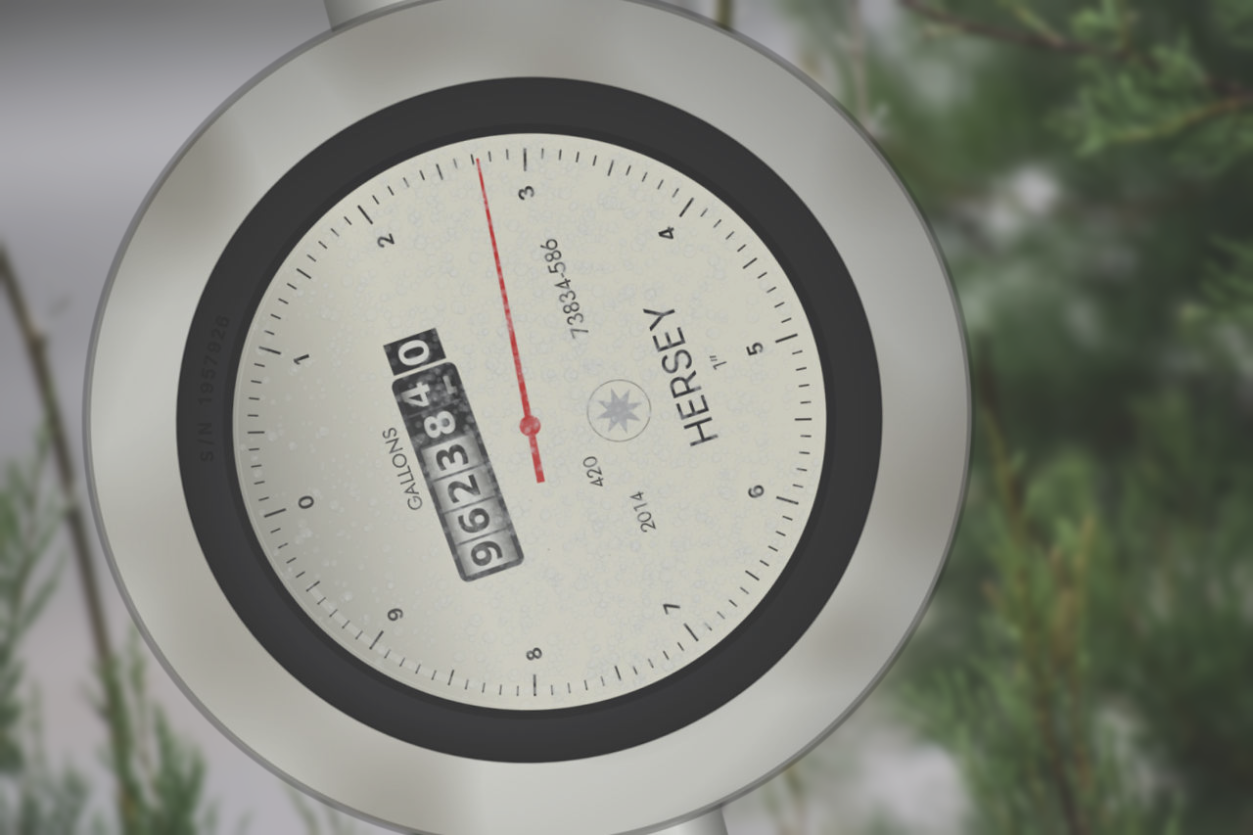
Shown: 9623842.7 (gal)
